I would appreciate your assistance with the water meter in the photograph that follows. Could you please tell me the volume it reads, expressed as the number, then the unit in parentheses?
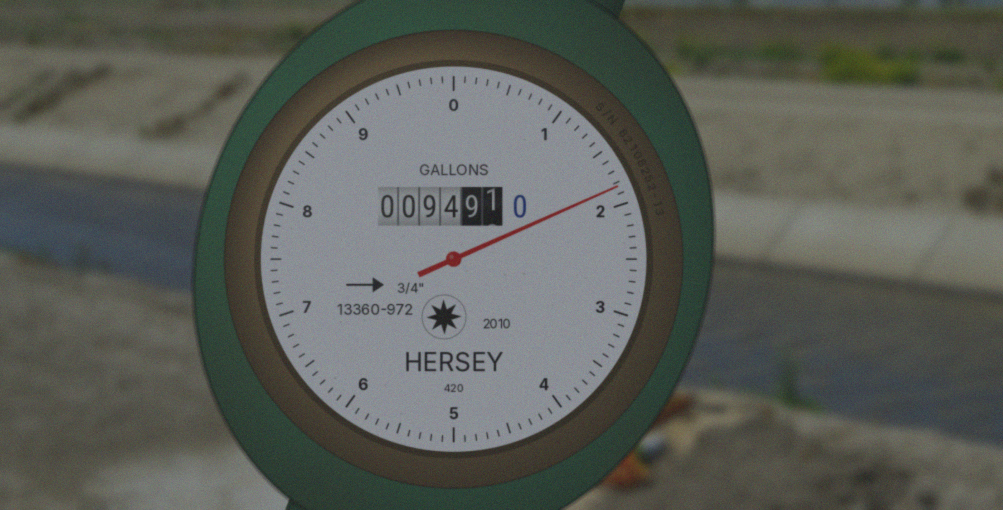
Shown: 94911.8 (gal)
